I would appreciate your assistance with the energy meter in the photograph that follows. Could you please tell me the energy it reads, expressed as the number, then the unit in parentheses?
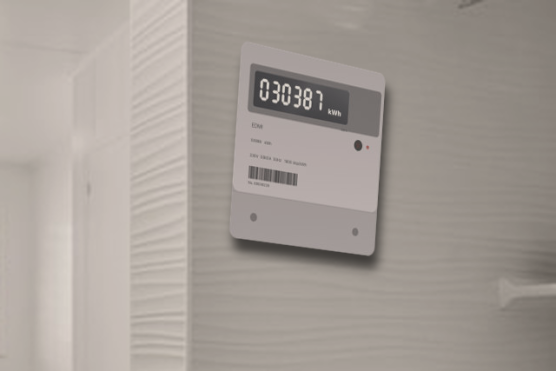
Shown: 30387 (kWh)
